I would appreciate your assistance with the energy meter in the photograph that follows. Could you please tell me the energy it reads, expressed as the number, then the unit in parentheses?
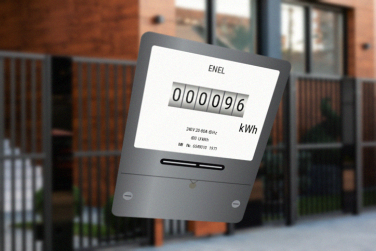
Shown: 96 (kWh)
